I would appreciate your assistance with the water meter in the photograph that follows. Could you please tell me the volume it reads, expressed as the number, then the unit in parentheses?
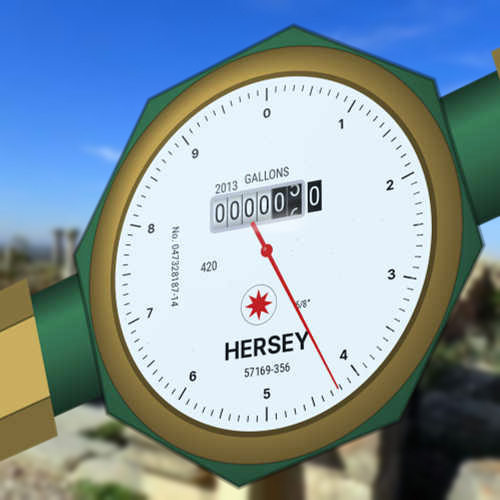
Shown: 54.2 (gal)
